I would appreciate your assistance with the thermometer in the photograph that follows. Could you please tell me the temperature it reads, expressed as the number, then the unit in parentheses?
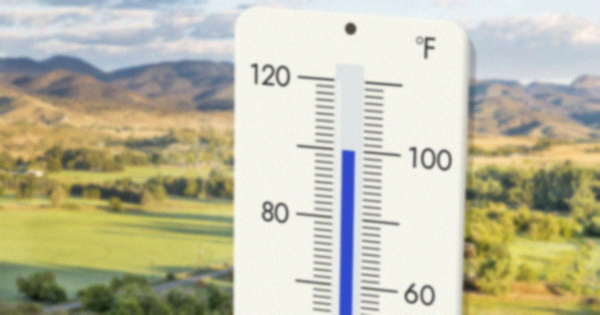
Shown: 100 (°F)
